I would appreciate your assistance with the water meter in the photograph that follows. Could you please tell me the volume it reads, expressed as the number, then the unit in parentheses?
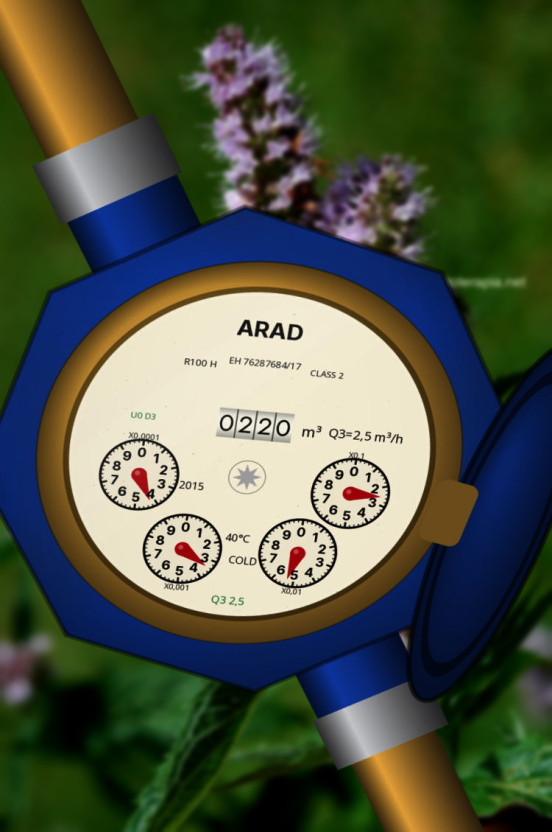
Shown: 220.2534 (m³)
